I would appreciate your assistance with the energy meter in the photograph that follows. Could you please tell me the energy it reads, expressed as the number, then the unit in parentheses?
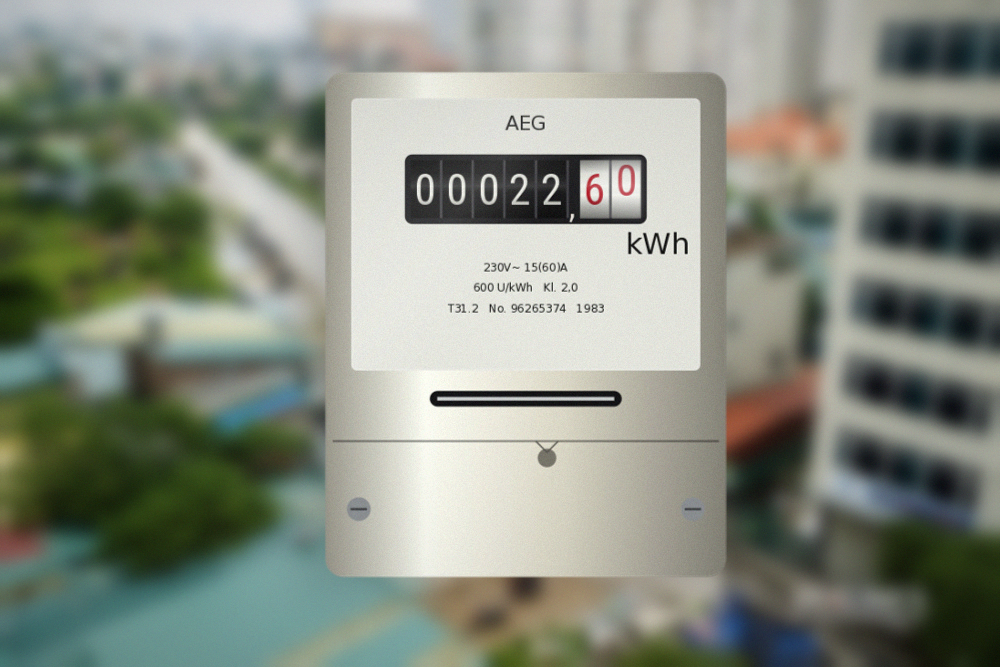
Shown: 22.60 (kWh)
